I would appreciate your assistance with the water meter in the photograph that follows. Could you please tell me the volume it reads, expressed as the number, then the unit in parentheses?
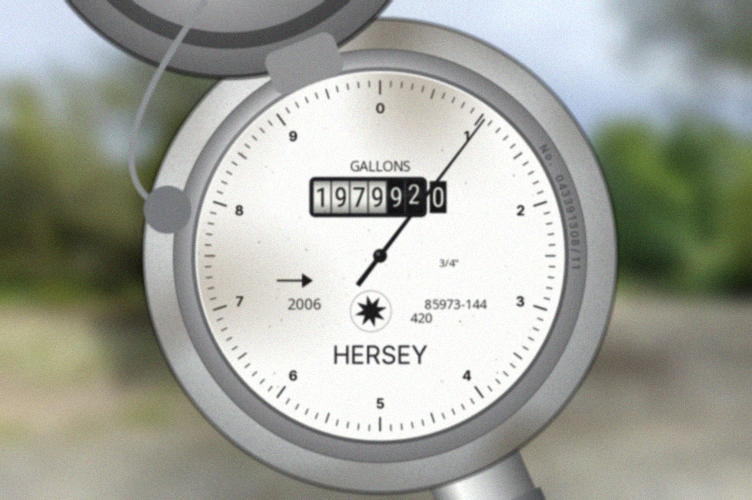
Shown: 1979921.0 (gal)
